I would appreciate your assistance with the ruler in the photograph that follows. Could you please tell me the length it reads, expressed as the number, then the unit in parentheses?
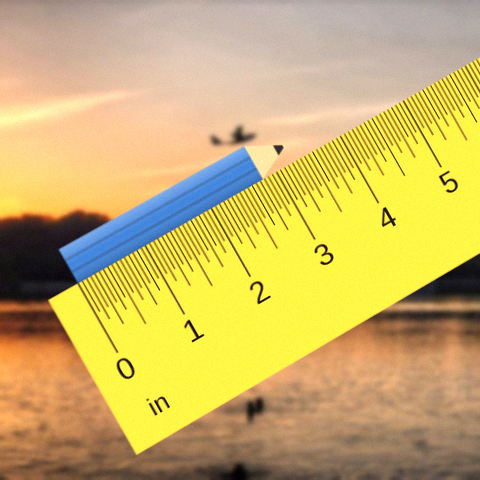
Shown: 3.25 (in)
